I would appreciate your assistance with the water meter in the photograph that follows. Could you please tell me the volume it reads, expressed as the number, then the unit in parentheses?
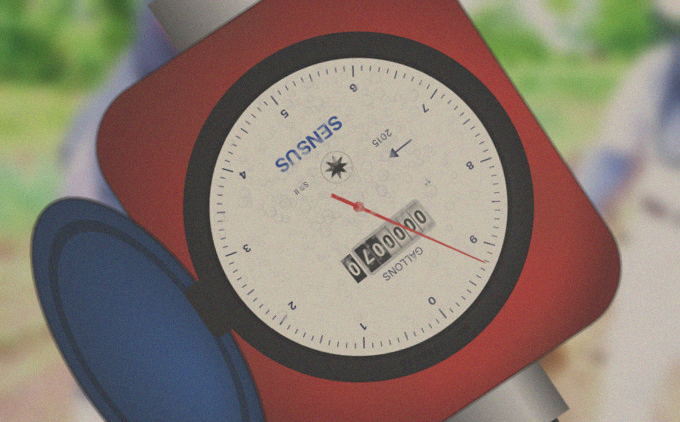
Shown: 69.2 (gal)
